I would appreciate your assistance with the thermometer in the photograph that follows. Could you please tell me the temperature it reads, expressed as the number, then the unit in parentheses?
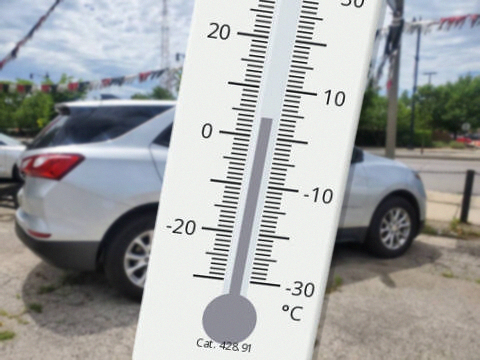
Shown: 4 (°C)
